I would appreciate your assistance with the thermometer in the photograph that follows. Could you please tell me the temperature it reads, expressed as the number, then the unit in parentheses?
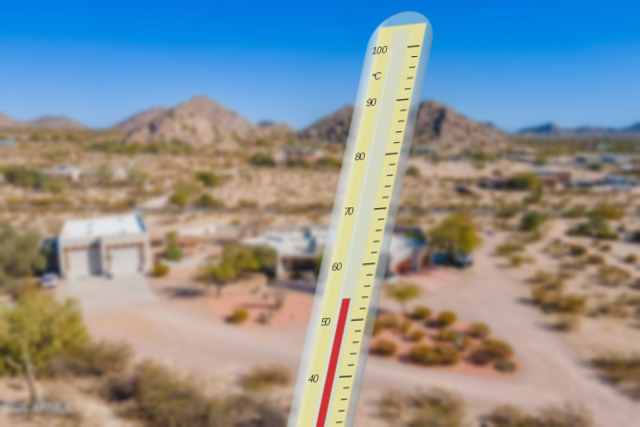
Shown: 54 (°C)
